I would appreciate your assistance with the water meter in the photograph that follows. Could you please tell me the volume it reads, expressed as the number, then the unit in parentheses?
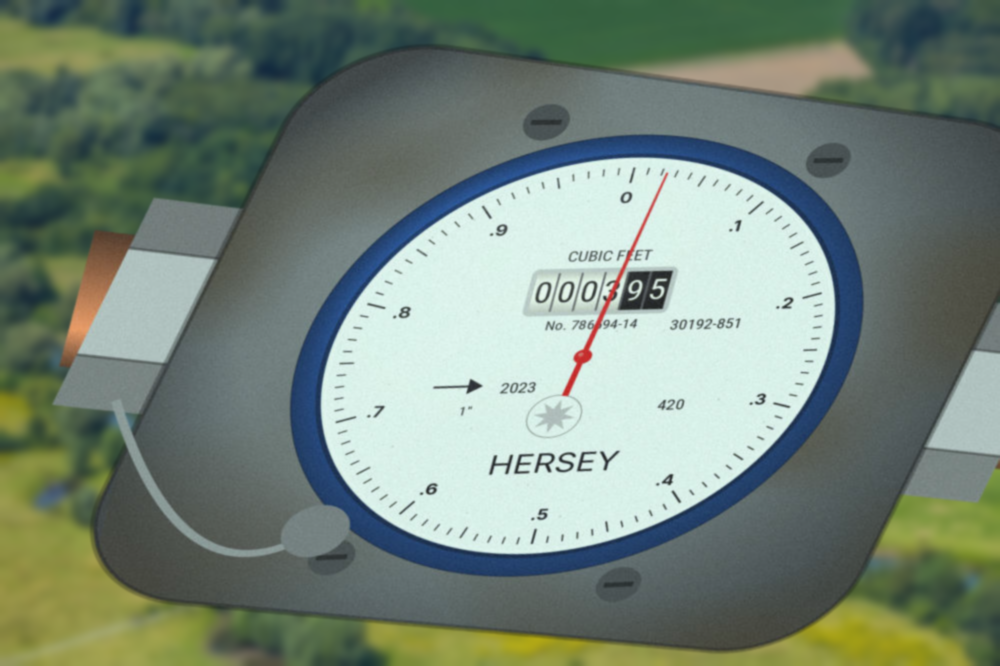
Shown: 395.02 (ft³)
